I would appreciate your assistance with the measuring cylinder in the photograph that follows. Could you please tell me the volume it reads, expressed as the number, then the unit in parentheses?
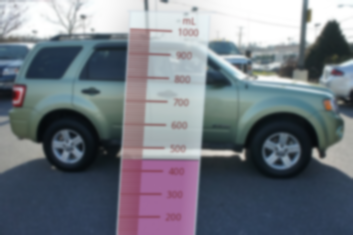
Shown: 450 (mL)
